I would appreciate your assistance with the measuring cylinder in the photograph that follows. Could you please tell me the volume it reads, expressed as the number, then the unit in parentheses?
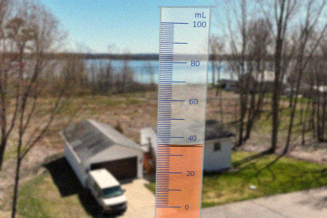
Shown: 35 (mL)
